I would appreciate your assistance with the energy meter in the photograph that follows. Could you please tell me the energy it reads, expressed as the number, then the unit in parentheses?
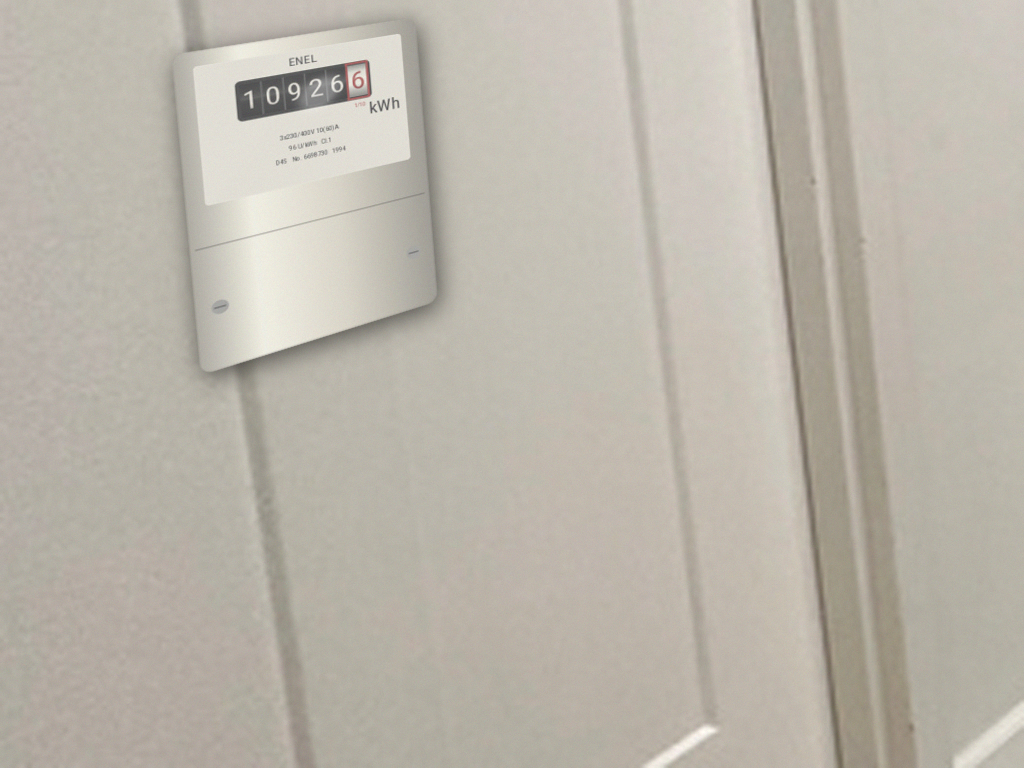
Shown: 10926.6 (kWh)
